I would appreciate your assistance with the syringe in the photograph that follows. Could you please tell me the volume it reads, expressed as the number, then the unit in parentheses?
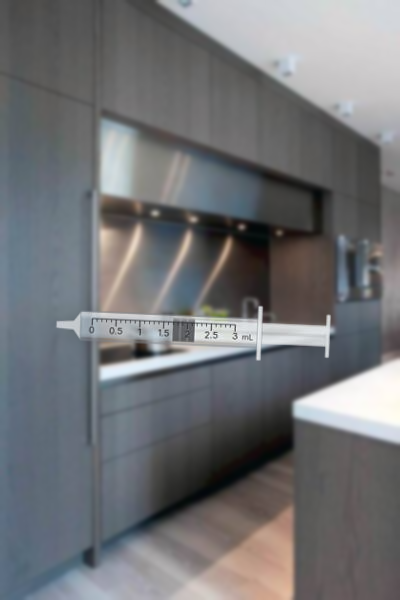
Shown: 1.7 (mL)
